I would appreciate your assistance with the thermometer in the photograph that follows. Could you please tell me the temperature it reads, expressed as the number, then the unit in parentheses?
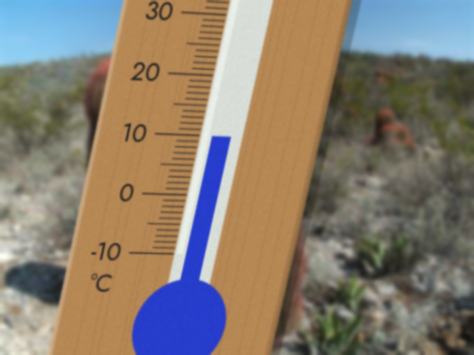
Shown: 10 (°C)
